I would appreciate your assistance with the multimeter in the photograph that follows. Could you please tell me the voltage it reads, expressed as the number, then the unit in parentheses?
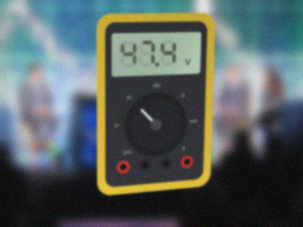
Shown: 47.4 (V)
